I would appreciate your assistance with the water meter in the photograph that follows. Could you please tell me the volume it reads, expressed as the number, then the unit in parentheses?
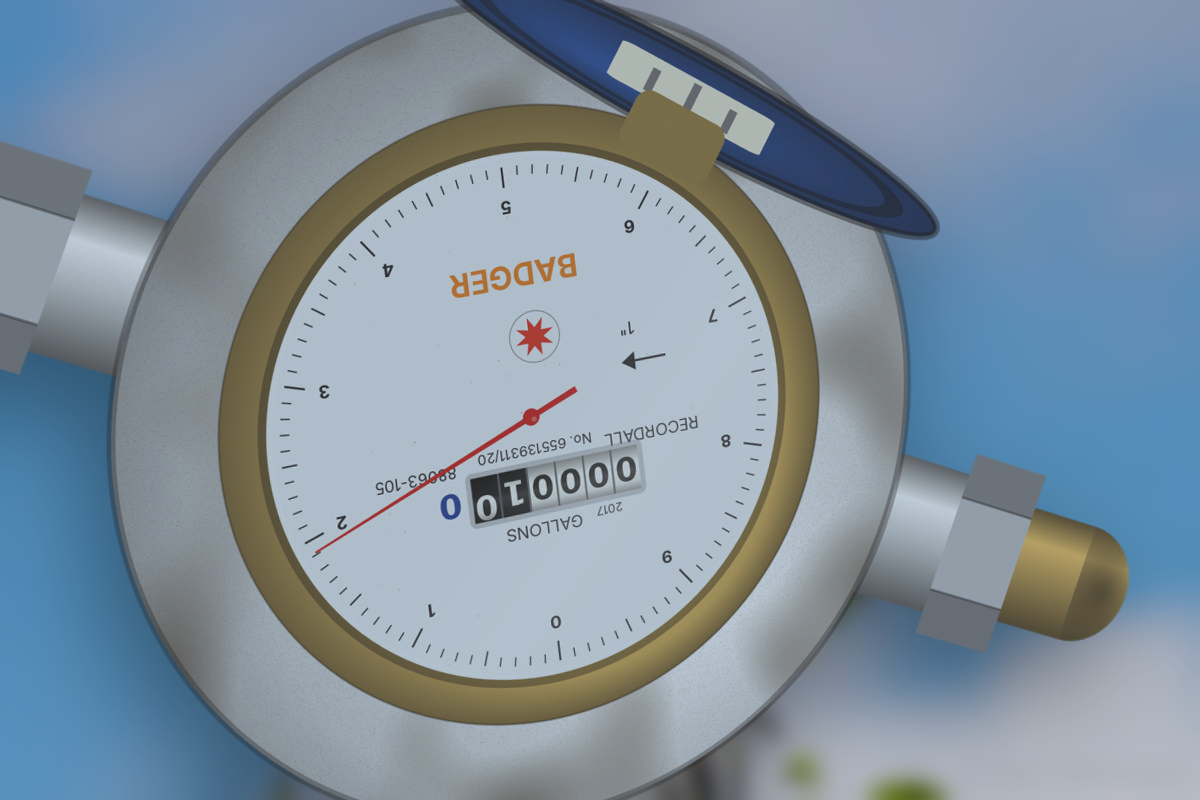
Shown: 101.9 (gal)
